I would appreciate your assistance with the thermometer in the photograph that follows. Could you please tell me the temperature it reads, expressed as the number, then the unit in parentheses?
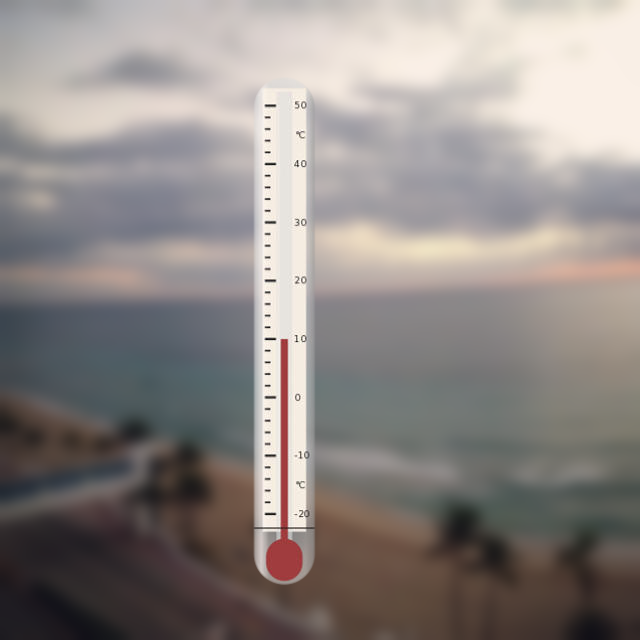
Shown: 10 (°C)
